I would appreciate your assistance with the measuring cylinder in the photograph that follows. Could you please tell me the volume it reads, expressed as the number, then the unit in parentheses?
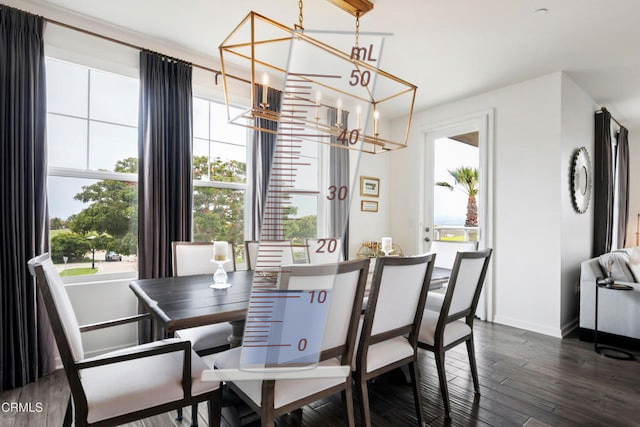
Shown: 11 (mL)
